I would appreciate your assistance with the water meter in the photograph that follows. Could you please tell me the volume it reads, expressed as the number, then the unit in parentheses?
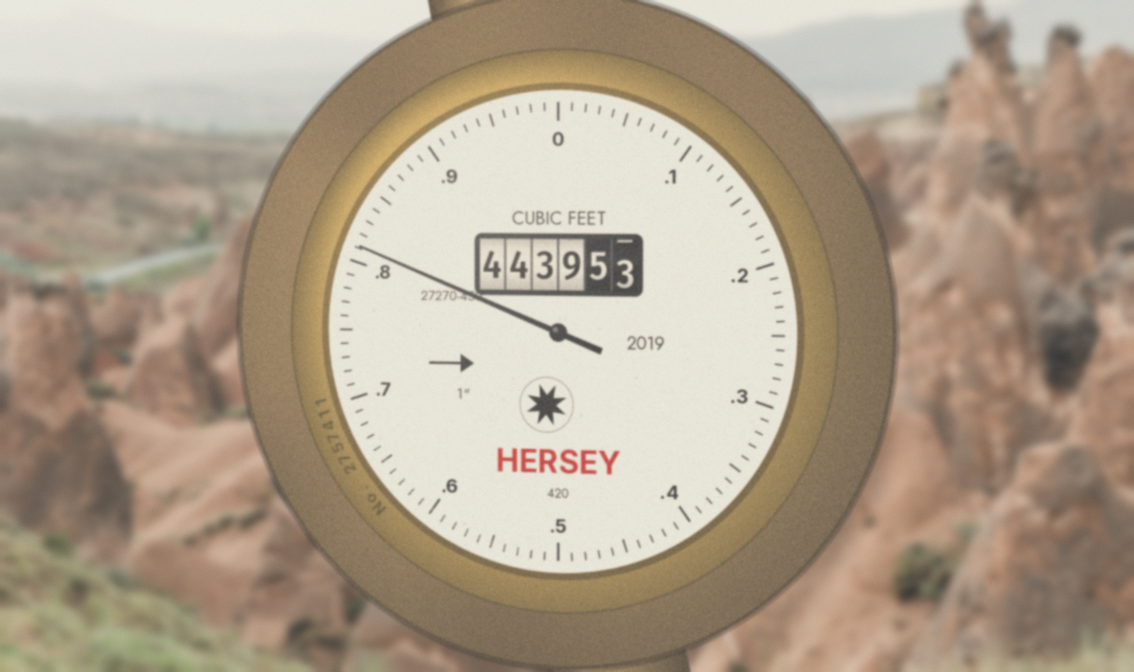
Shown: 443952.81 (ft³)
